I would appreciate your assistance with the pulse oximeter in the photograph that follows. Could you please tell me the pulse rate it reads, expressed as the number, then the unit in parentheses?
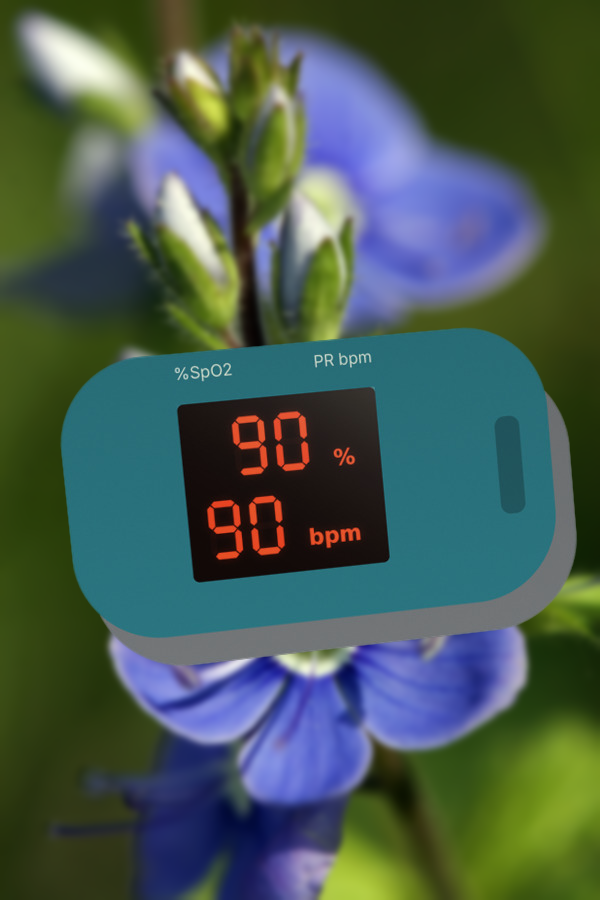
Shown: 90 (bpm)
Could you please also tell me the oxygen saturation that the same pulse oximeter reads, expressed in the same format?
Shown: 90 (%)
